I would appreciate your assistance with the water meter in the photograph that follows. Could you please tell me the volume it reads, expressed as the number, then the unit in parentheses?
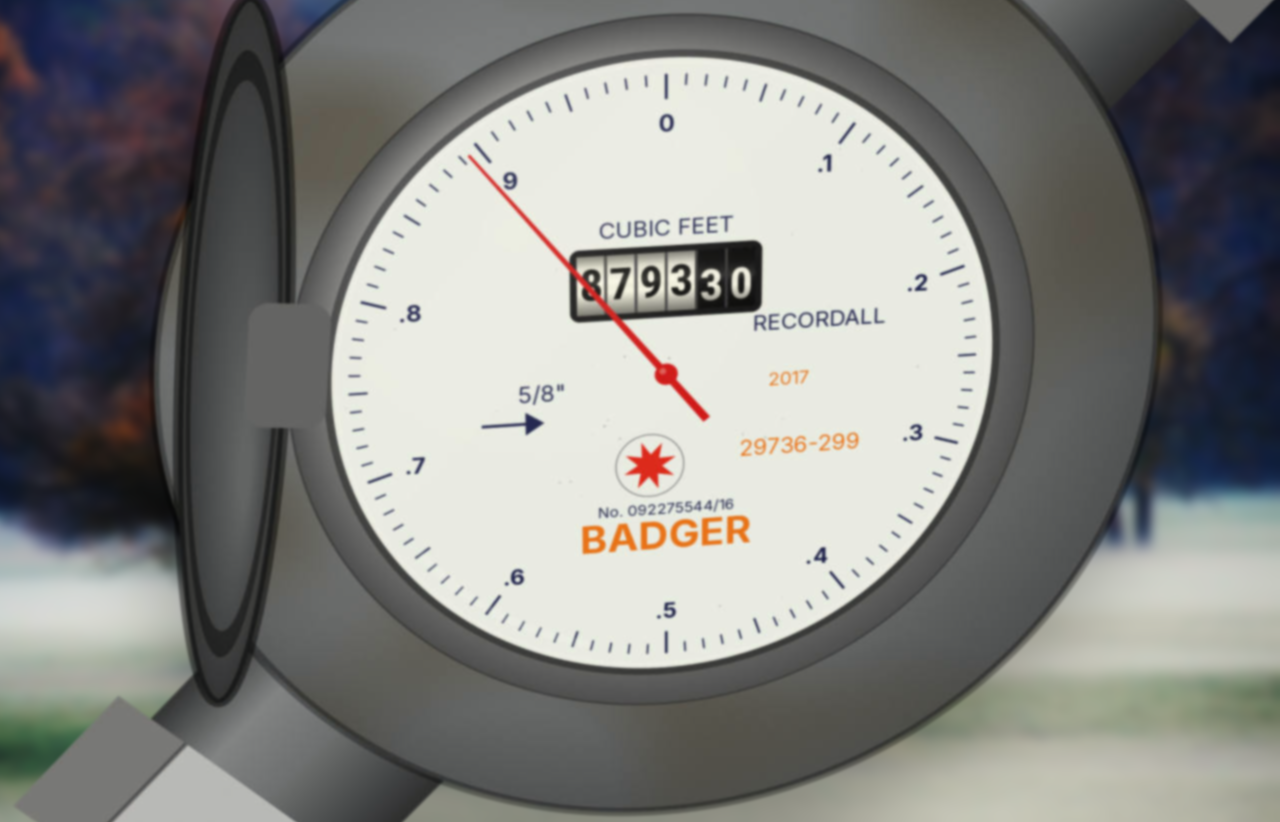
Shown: 879329.89 (ft³)
